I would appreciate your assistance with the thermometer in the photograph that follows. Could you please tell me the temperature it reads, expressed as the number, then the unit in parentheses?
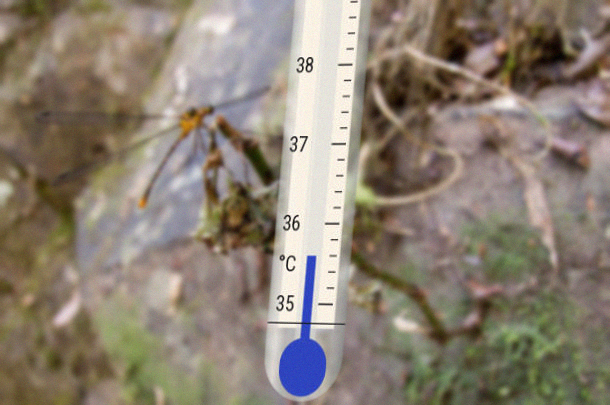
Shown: 35.6 (°C)
